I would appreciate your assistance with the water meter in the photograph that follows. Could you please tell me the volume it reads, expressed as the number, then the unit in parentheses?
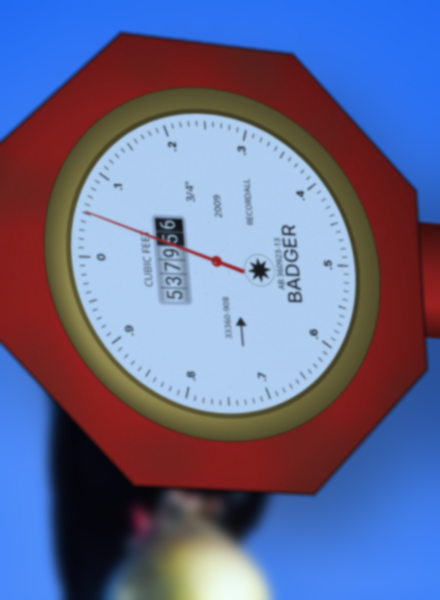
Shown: 537956.05 (ft³)
